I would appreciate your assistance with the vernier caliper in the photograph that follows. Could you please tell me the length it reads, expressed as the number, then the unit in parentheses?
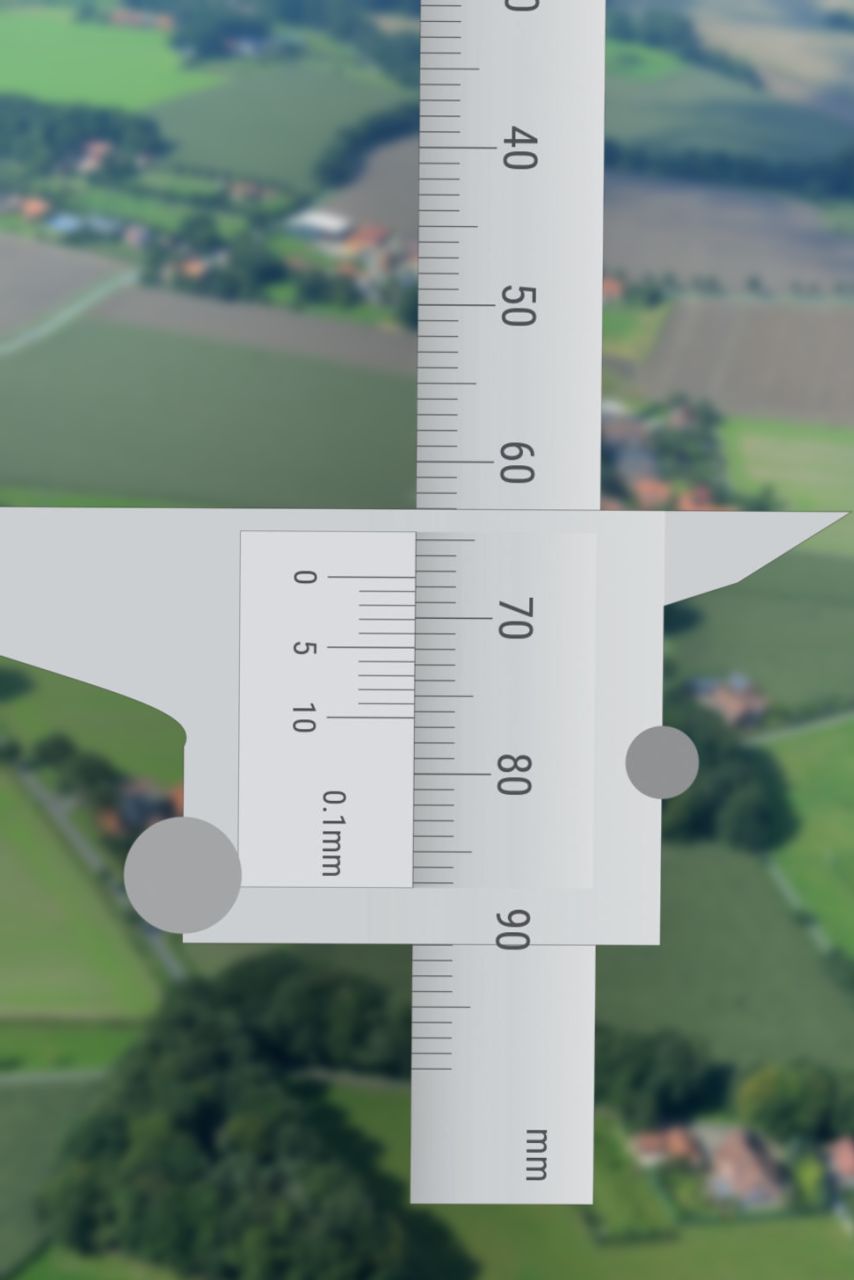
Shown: 67.4 (mm)
